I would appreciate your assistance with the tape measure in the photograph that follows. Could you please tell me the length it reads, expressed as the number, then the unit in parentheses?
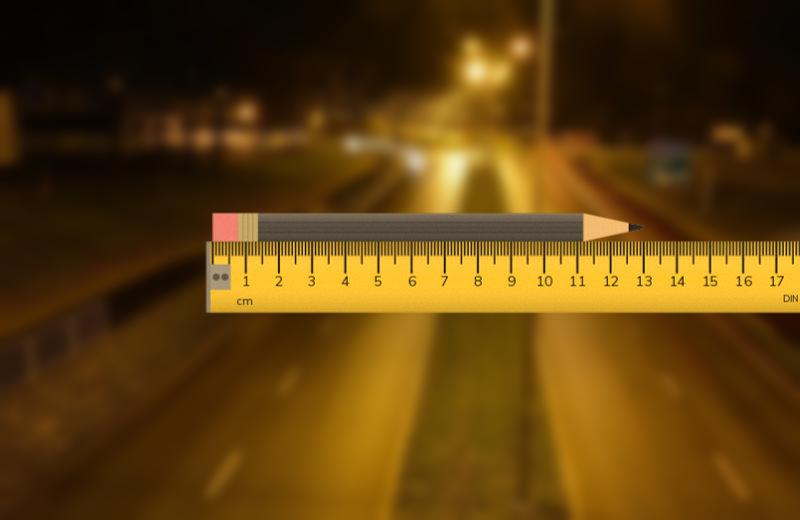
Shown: 13 (cm)
